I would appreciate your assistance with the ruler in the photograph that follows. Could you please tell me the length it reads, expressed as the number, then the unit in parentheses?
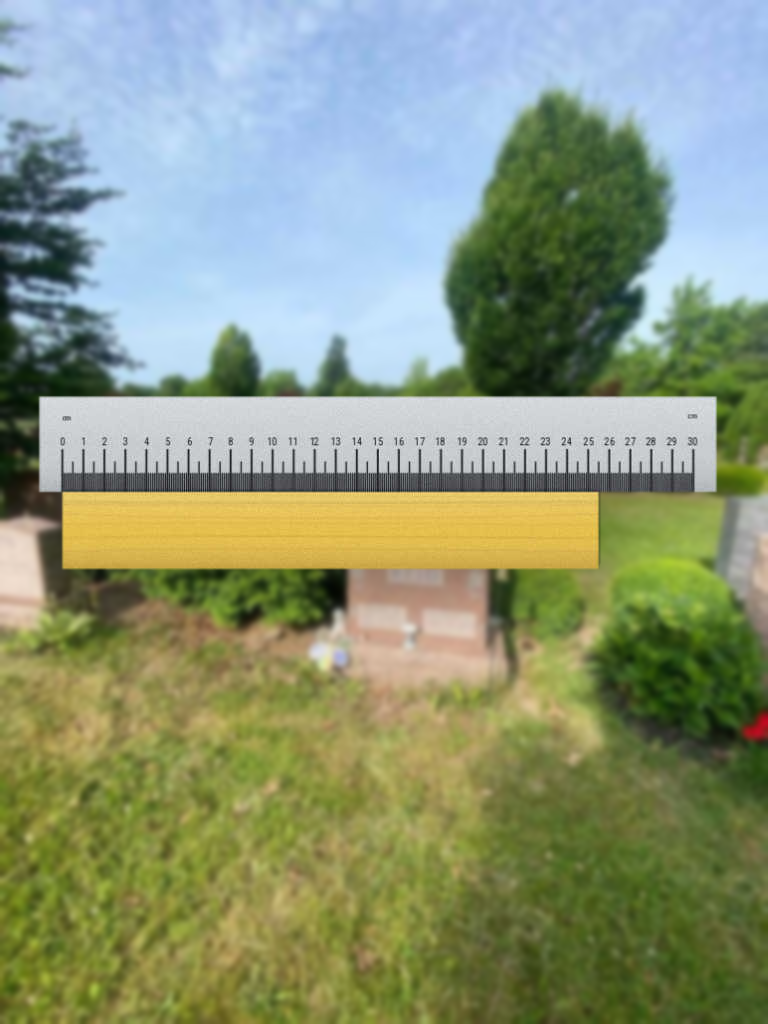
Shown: 25.5 (cm)
